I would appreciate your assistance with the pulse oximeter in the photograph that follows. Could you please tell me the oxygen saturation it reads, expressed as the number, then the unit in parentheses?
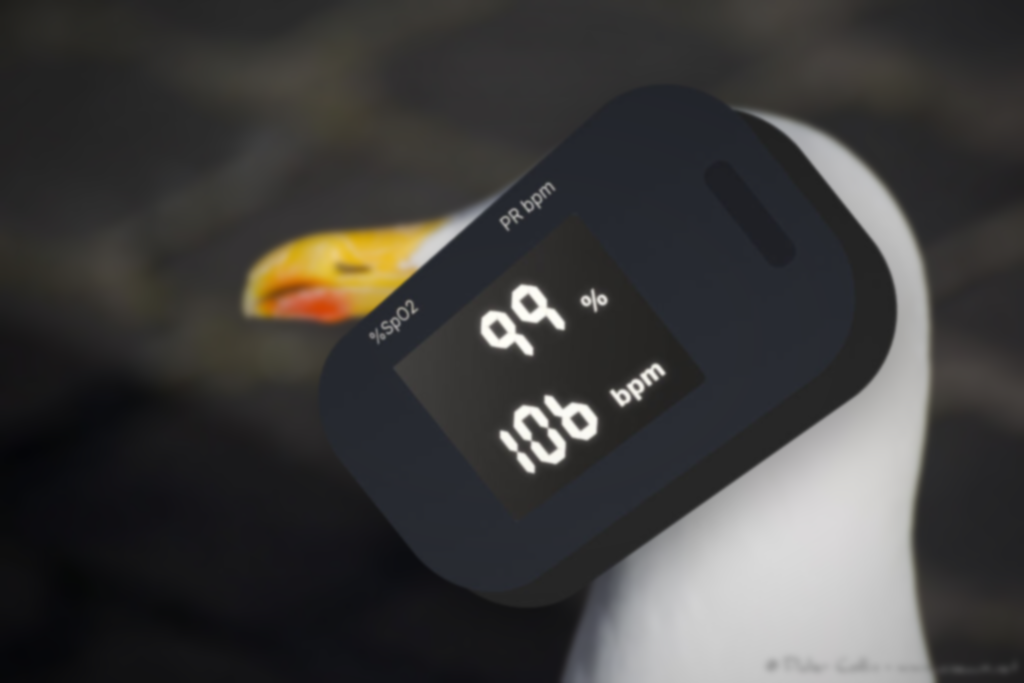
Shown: 99 (%)
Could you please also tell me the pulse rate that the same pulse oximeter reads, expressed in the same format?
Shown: 106 (bpm)
